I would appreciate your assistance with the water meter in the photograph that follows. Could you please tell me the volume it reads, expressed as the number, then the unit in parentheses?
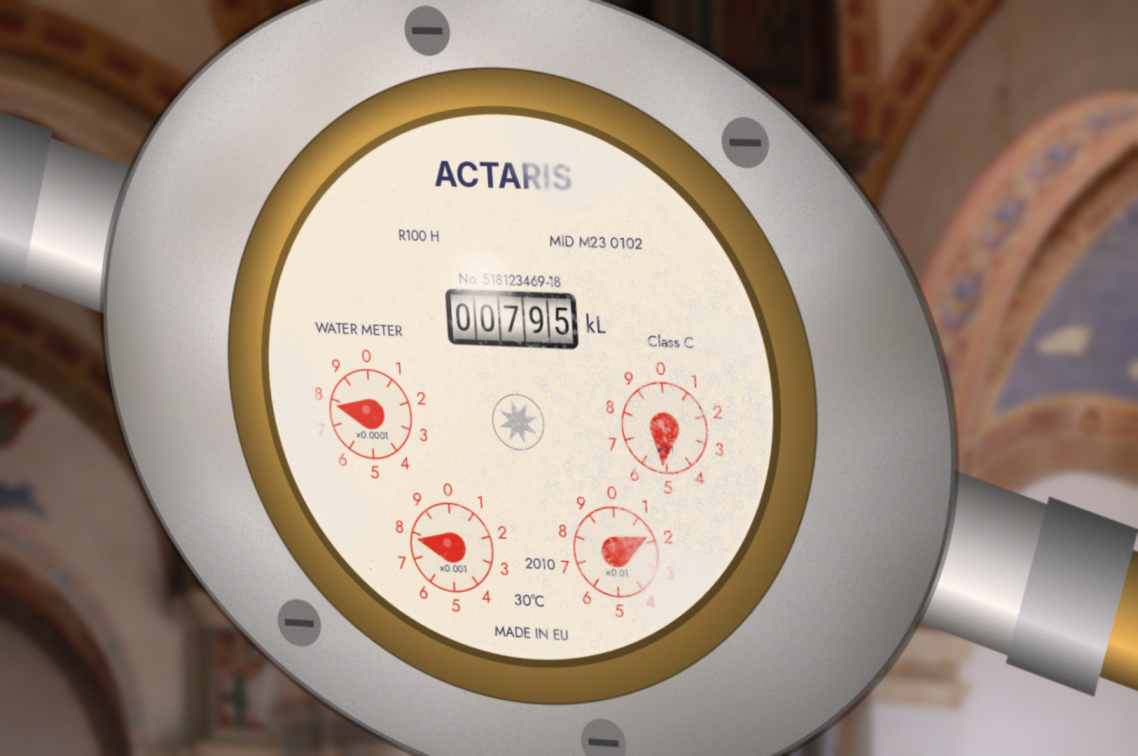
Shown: 795.5177 (kL)
